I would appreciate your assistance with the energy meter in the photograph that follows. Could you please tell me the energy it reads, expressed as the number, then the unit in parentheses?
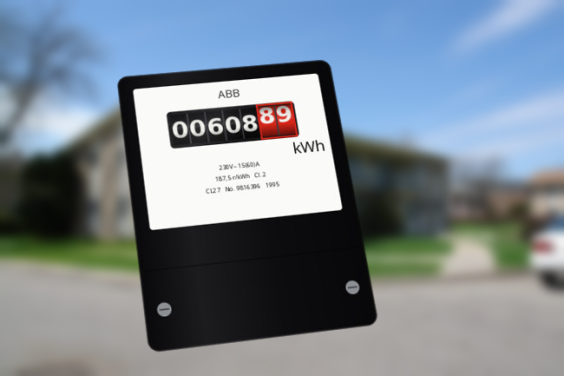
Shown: 608.89 (kWh)
